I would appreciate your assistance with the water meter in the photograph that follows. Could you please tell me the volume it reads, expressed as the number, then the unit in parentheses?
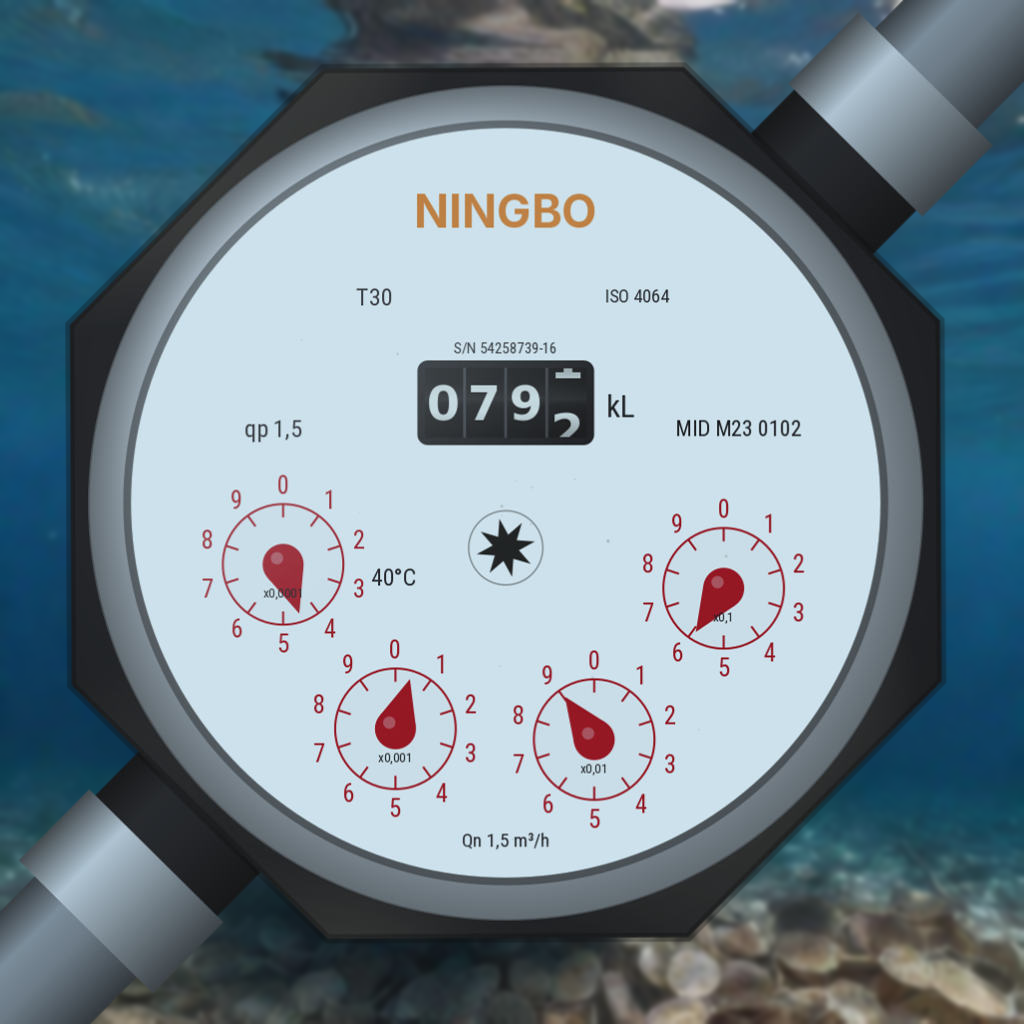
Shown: 791.5904 (kL)
